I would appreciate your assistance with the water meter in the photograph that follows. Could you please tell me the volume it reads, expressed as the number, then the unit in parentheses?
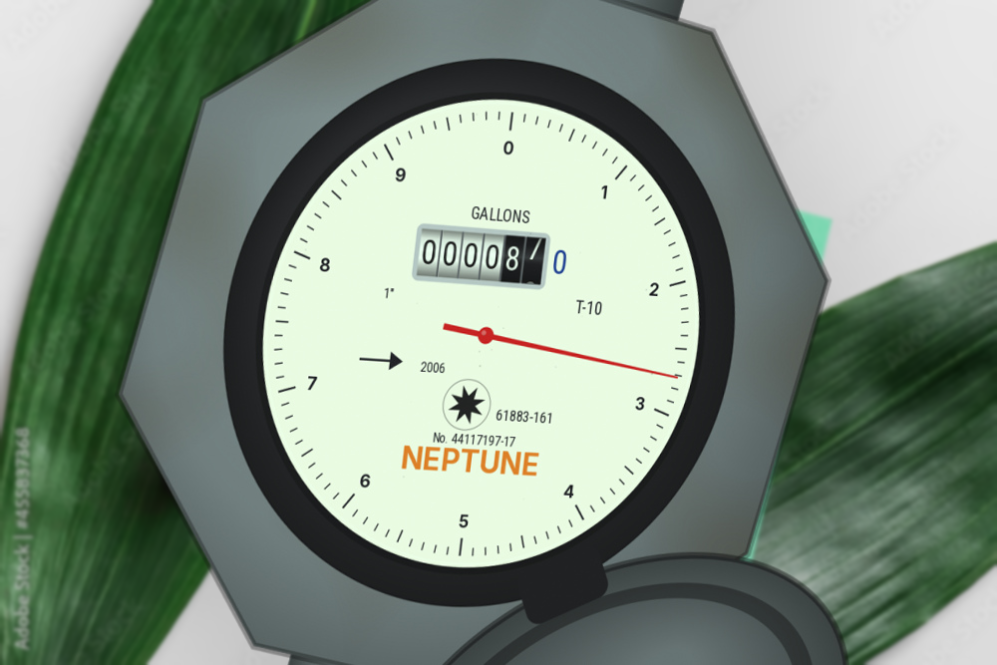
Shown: 872.7 (gal)
